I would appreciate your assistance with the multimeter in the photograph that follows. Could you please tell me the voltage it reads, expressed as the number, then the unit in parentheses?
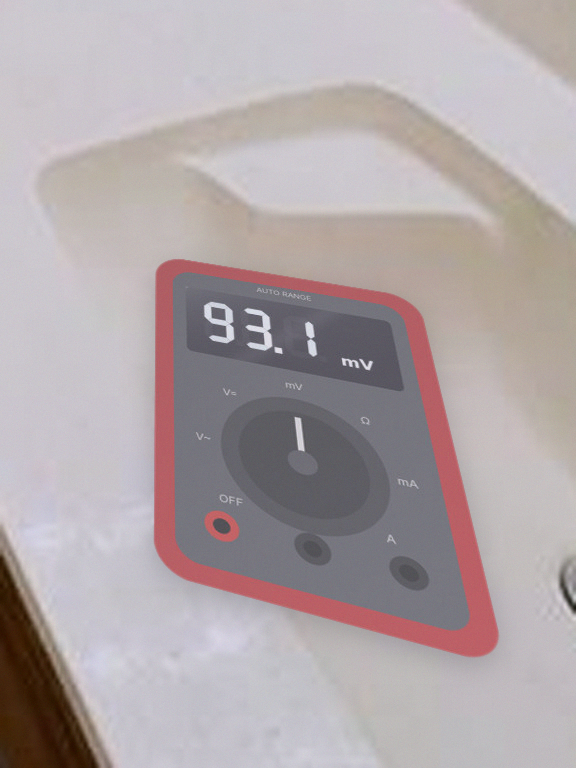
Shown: 93.1 (mV)
